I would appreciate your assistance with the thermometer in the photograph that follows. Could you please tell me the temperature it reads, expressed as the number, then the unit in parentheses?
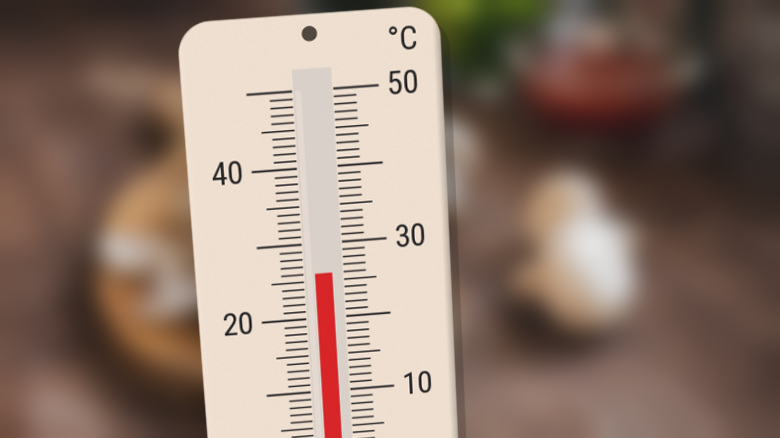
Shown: 26 (°C)
